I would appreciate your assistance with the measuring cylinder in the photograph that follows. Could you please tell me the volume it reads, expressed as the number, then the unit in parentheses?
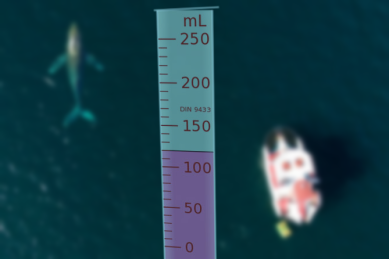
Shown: 120 (mL)
